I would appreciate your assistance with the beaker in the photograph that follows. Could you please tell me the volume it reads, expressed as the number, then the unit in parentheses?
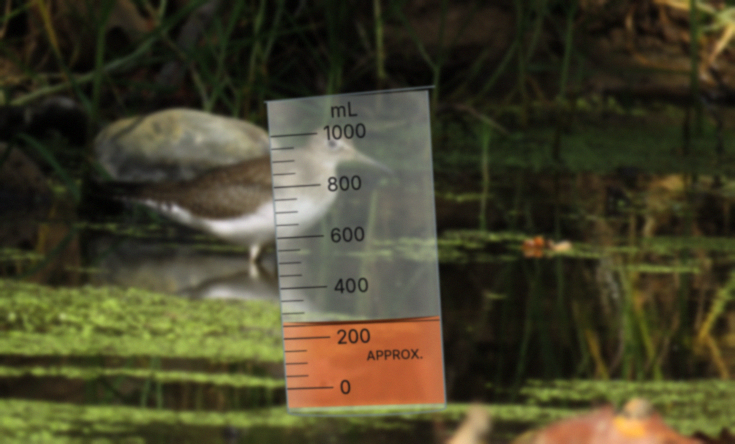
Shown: 250 (mL)
